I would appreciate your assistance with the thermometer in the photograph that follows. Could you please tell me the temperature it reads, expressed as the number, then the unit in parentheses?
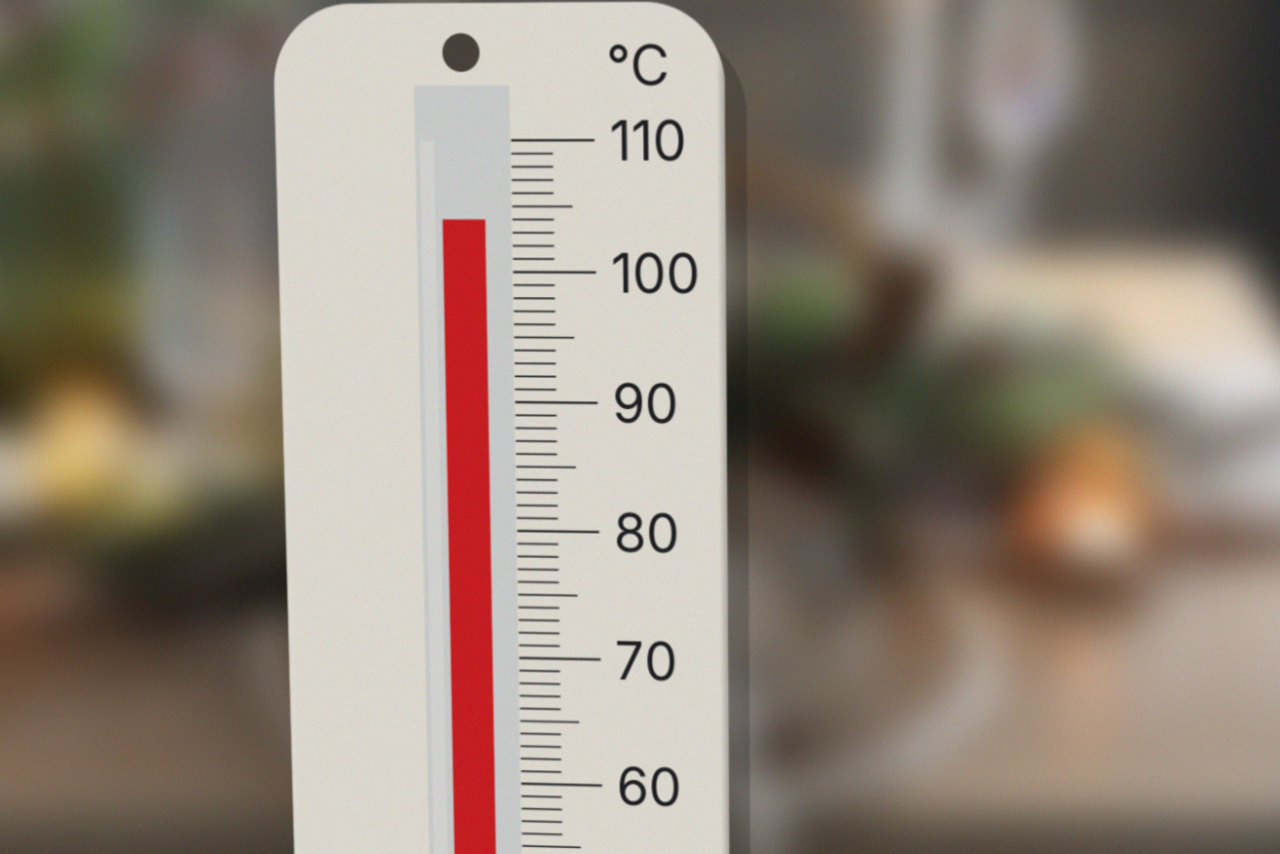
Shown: 104 (°C)
